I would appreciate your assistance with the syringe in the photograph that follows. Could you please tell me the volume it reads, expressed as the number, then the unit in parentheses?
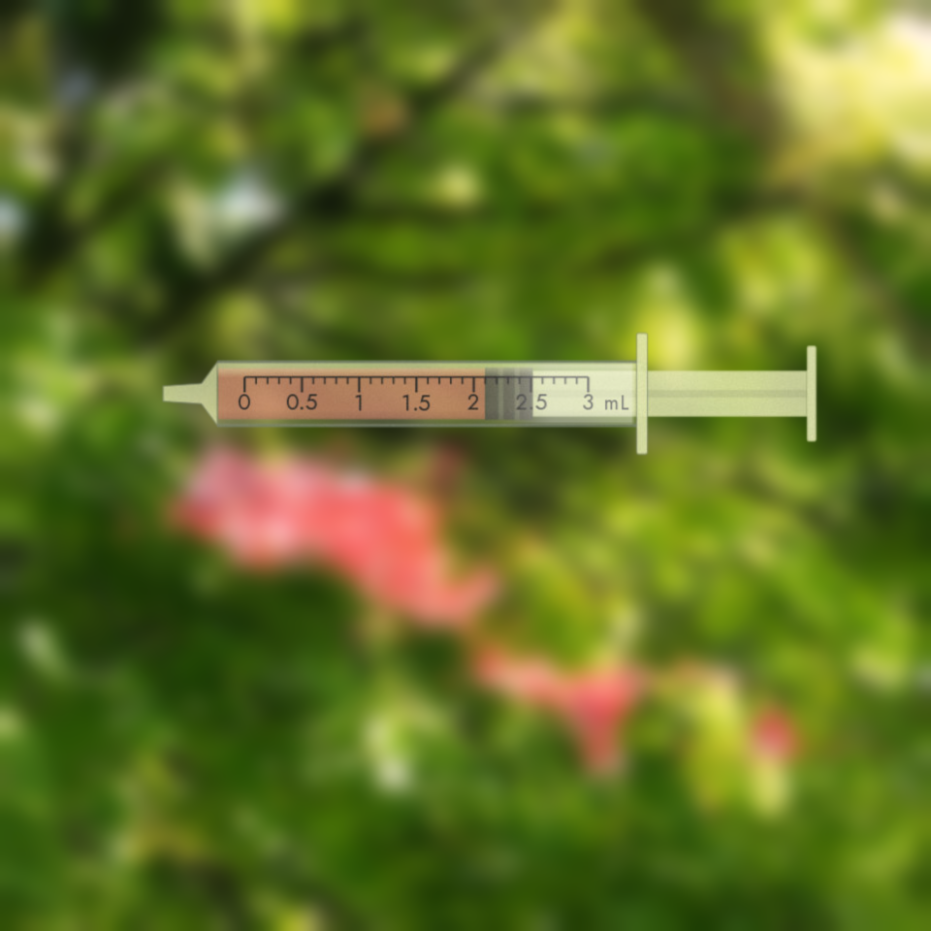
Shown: 2.1 (mL)
